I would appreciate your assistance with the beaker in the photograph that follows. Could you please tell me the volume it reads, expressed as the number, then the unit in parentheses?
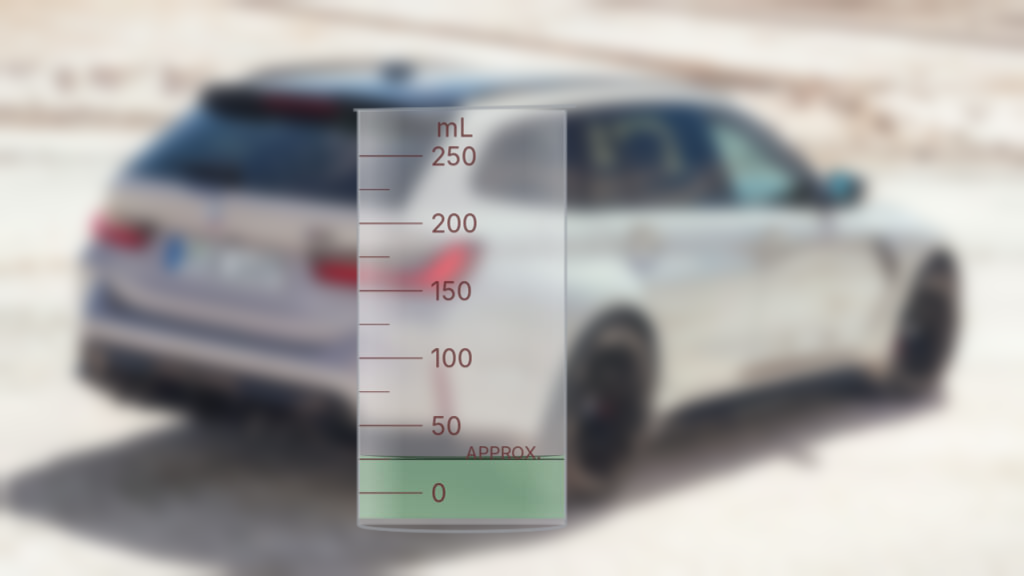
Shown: 25 (mL)
